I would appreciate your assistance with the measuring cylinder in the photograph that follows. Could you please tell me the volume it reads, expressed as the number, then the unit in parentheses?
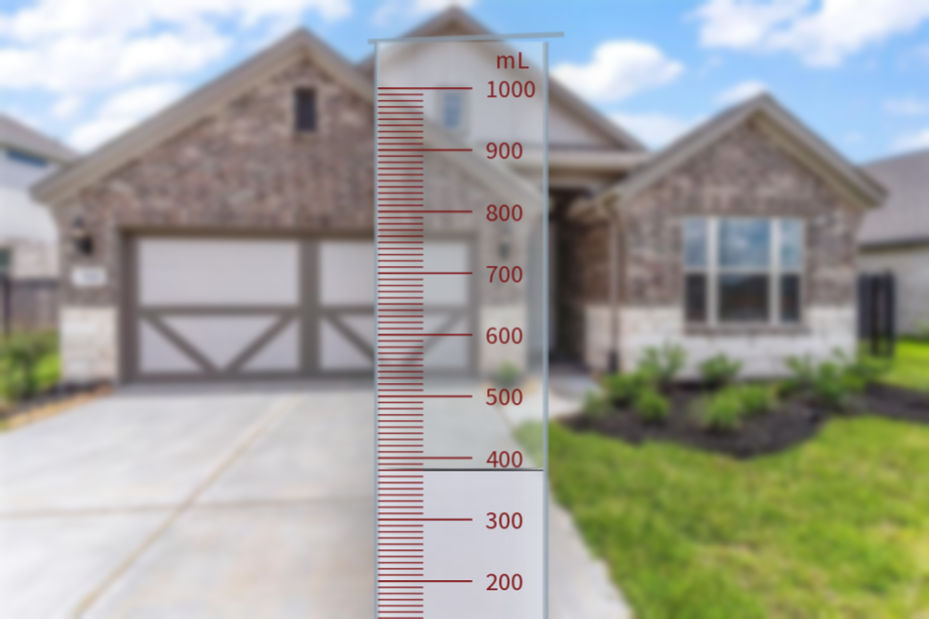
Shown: 380 (mL)
